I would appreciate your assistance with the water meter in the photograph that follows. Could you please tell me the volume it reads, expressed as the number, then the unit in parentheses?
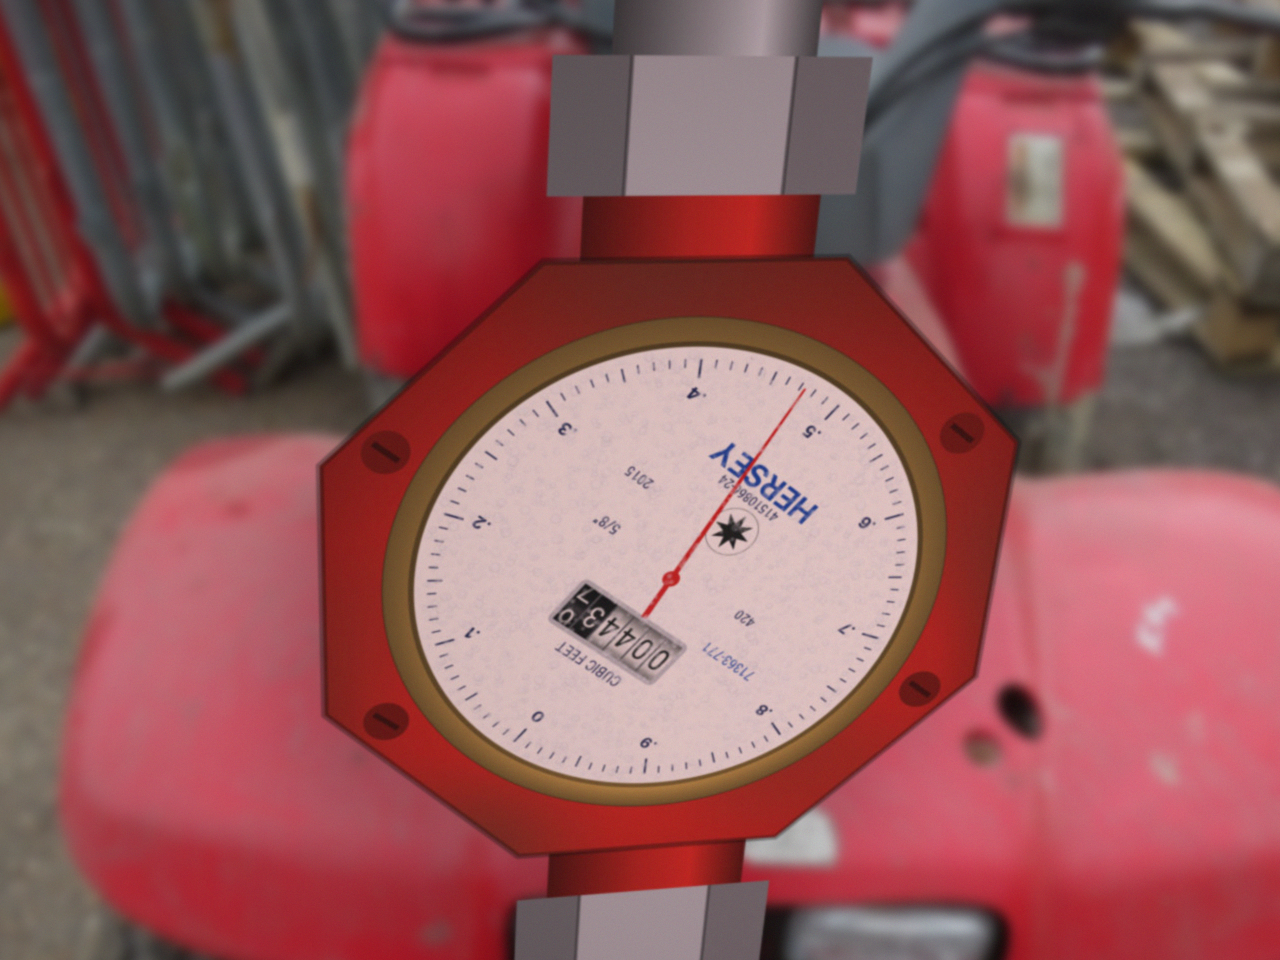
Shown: 4436.47 (ft³)
